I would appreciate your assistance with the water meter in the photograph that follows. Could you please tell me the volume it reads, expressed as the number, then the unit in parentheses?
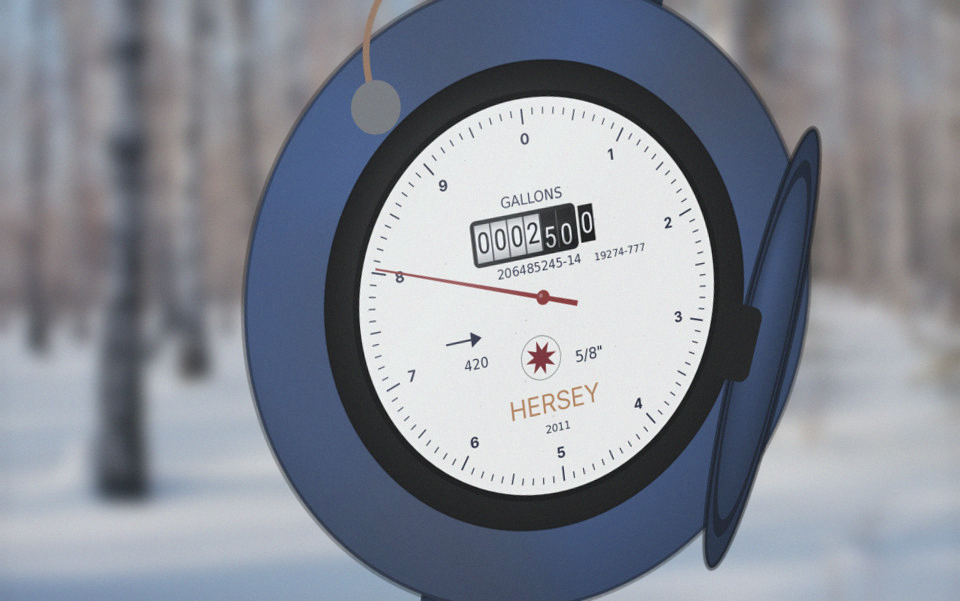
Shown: 2498.0 (gal)
